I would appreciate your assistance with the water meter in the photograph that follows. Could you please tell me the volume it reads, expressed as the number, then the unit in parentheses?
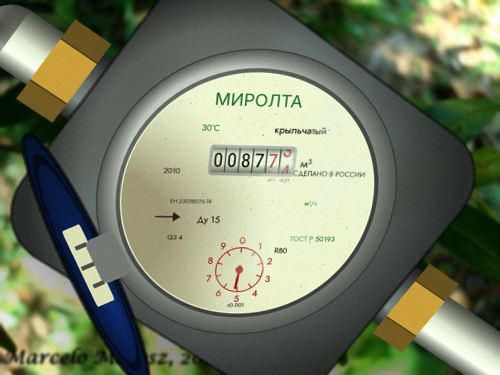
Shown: 87.735 (m³)
